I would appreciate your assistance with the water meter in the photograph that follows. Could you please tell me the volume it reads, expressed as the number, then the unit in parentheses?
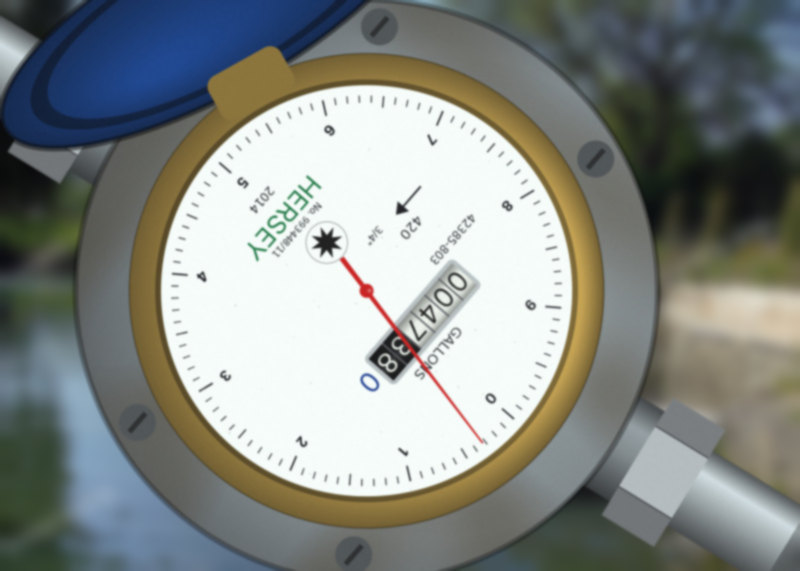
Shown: 47380.3 (gal)
